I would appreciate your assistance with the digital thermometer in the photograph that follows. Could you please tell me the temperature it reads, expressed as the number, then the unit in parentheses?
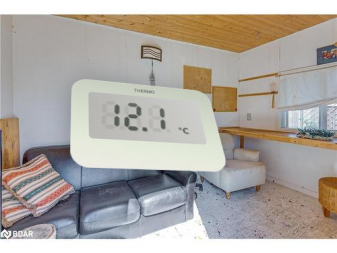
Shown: 12.1 (°C)
